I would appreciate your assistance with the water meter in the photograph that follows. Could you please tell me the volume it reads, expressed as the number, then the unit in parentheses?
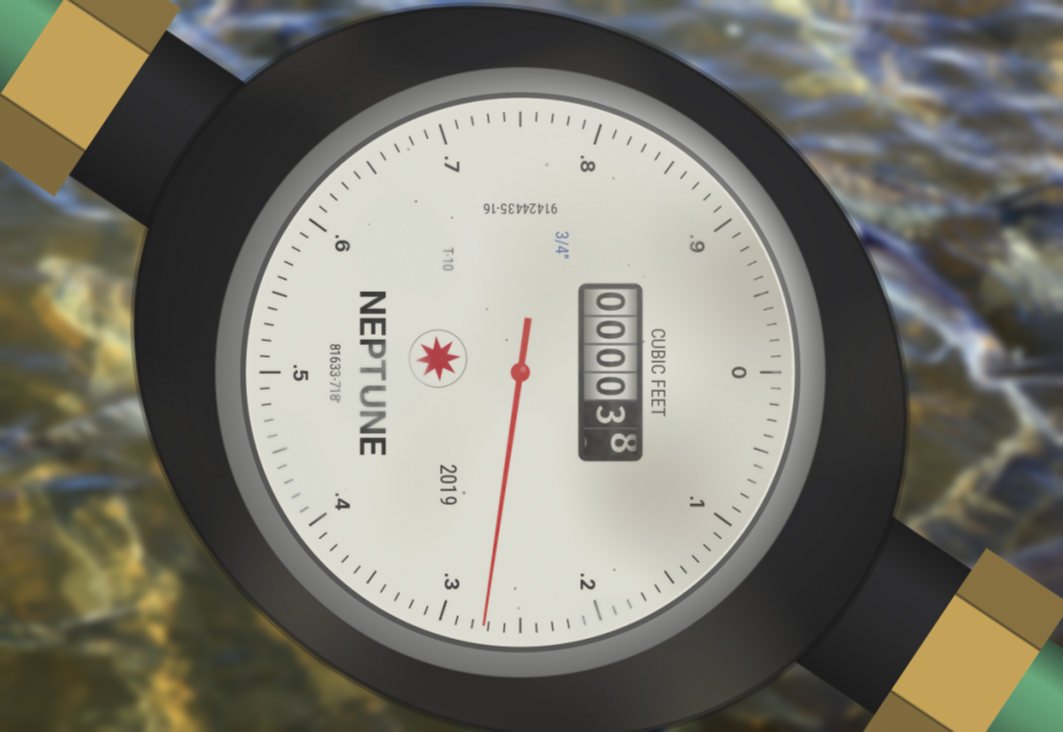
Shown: 38.27 (ft³)
